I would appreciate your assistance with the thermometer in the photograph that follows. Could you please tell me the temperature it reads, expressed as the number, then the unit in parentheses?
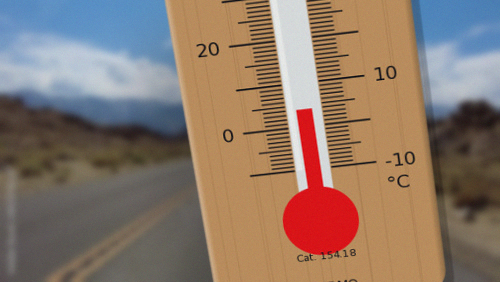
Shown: 4 (°C)
